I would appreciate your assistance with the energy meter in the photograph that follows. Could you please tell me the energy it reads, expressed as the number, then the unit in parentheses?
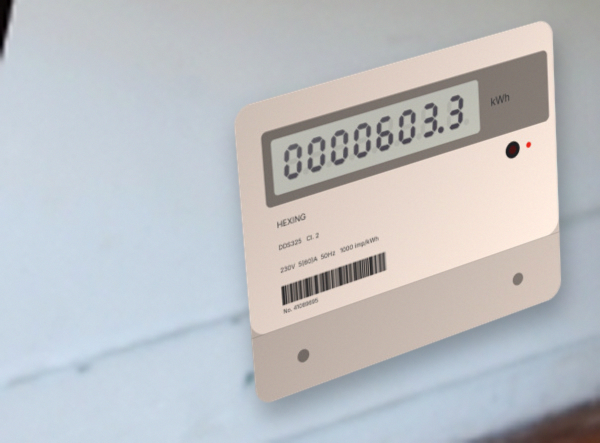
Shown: 603.3 (kWh)
